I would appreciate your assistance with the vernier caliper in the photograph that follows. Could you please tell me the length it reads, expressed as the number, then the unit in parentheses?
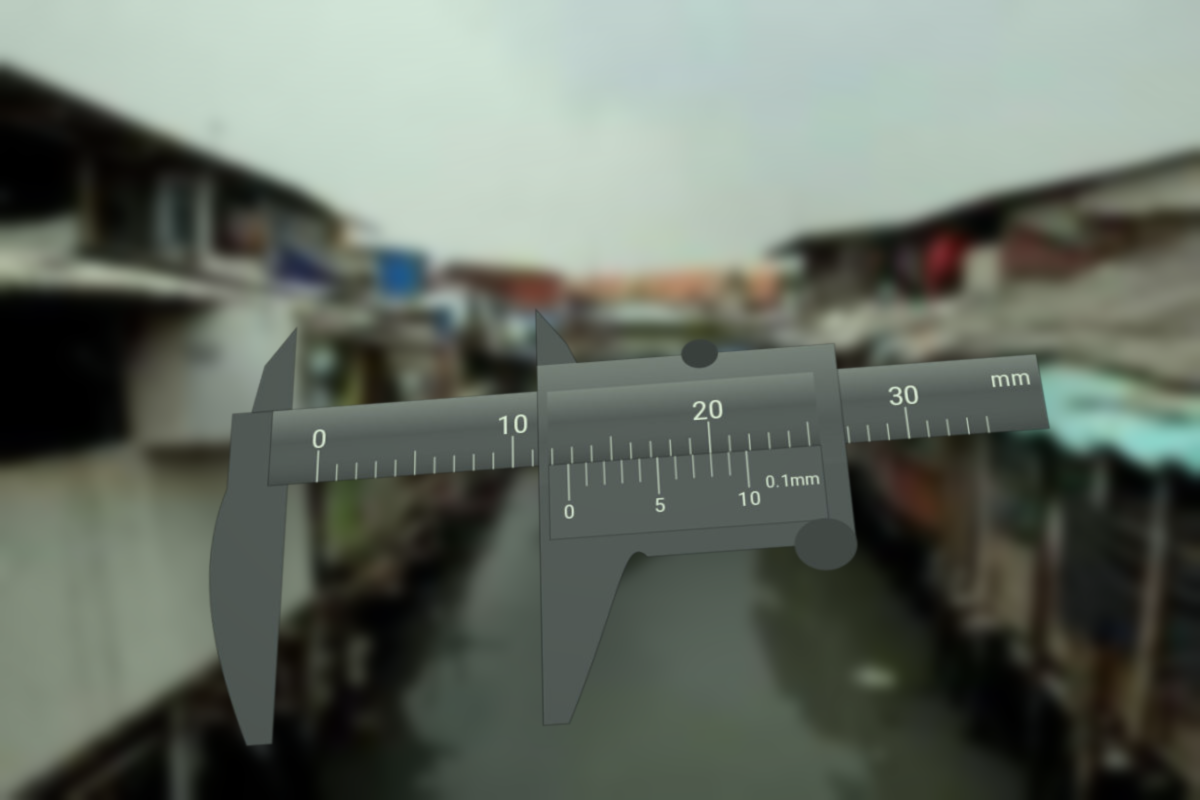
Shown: 12.8 (mm)
